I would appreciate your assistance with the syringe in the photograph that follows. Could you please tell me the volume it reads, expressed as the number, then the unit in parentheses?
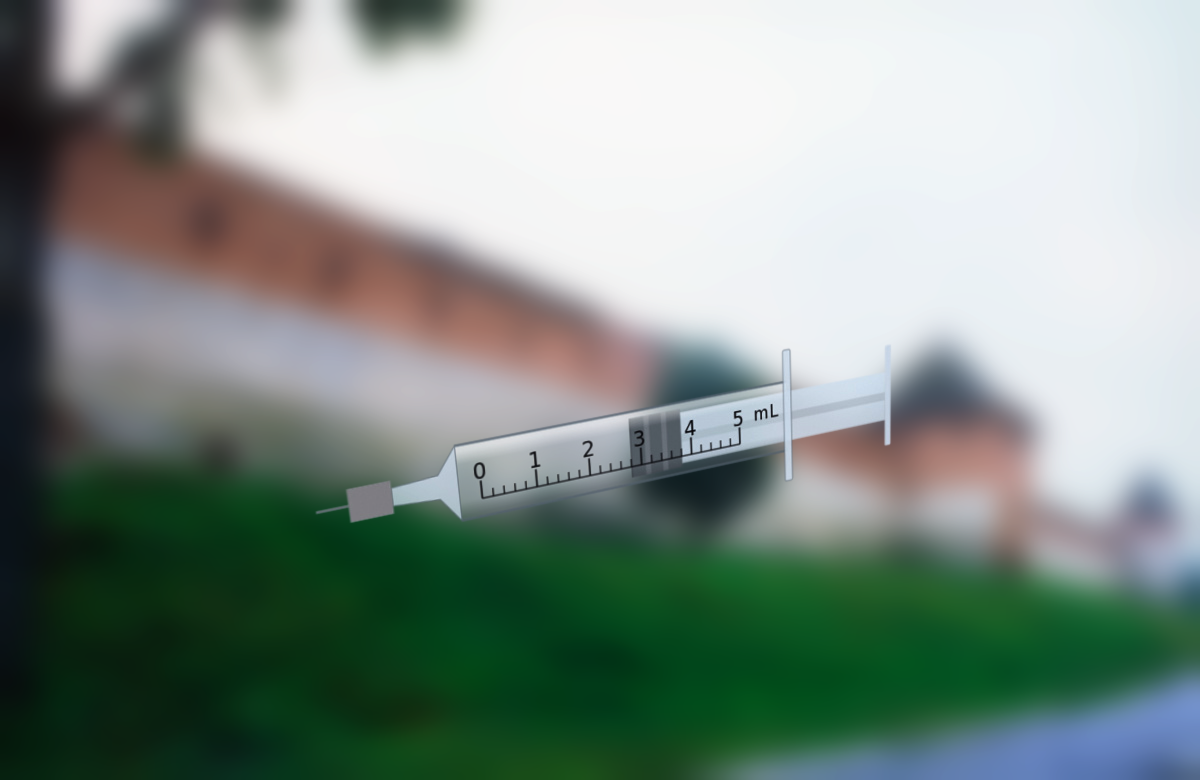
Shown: 2.8 (mL)
